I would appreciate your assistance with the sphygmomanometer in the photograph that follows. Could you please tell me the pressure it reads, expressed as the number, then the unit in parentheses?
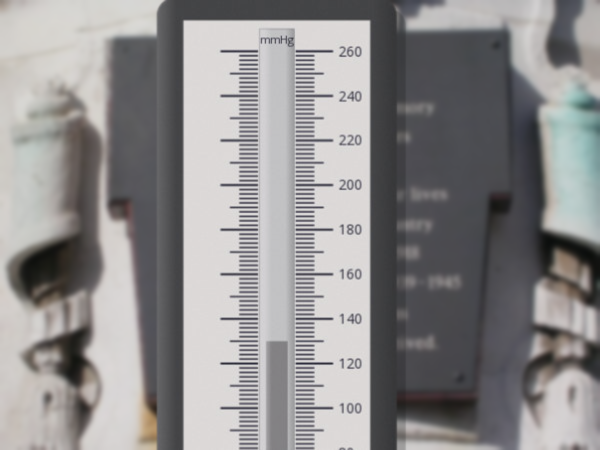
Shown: 130 (mmHg)
